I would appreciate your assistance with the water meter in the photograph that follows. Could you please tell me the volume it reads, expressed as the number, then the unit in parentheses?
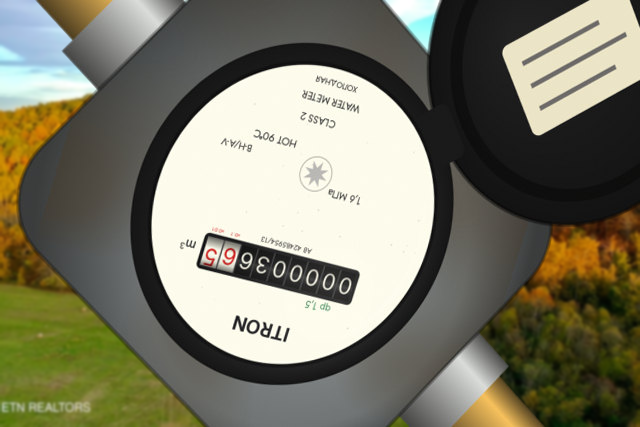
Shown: 36.65 (m³)
